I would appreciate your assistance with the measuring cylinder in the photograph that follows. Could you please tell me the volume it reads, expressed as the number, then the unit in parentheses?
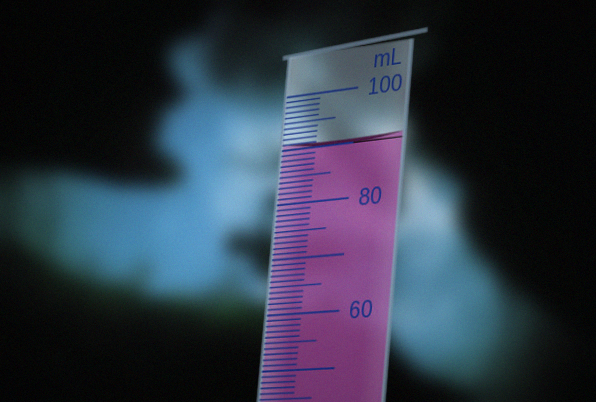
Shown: 90 (mL)
